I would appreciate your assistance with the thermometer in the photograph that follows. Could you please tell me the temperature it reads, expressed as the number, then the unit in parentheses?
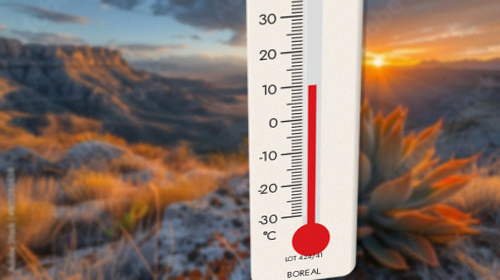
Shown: 10 (°C)
